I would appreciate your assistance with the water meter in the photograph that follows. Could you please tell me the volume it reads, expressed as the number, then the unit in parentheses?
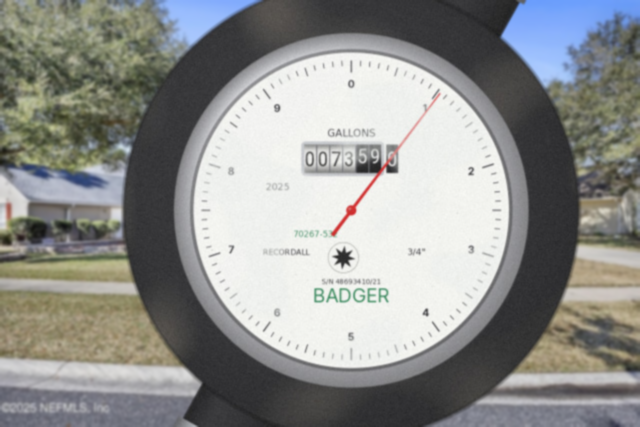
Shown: 73591.0 (gal)
